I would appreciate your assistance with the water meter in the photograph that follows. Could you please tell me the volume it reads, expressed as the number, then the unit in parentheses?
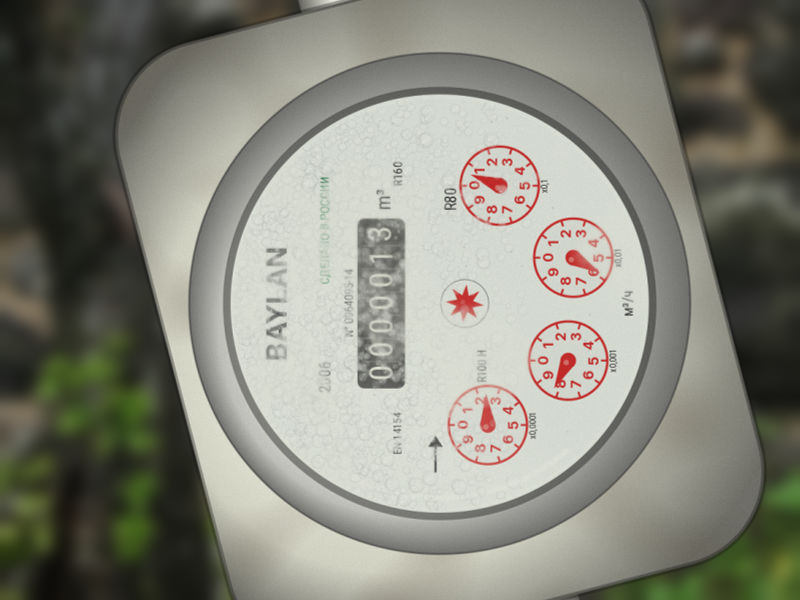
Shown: 13.0582 (m³)
